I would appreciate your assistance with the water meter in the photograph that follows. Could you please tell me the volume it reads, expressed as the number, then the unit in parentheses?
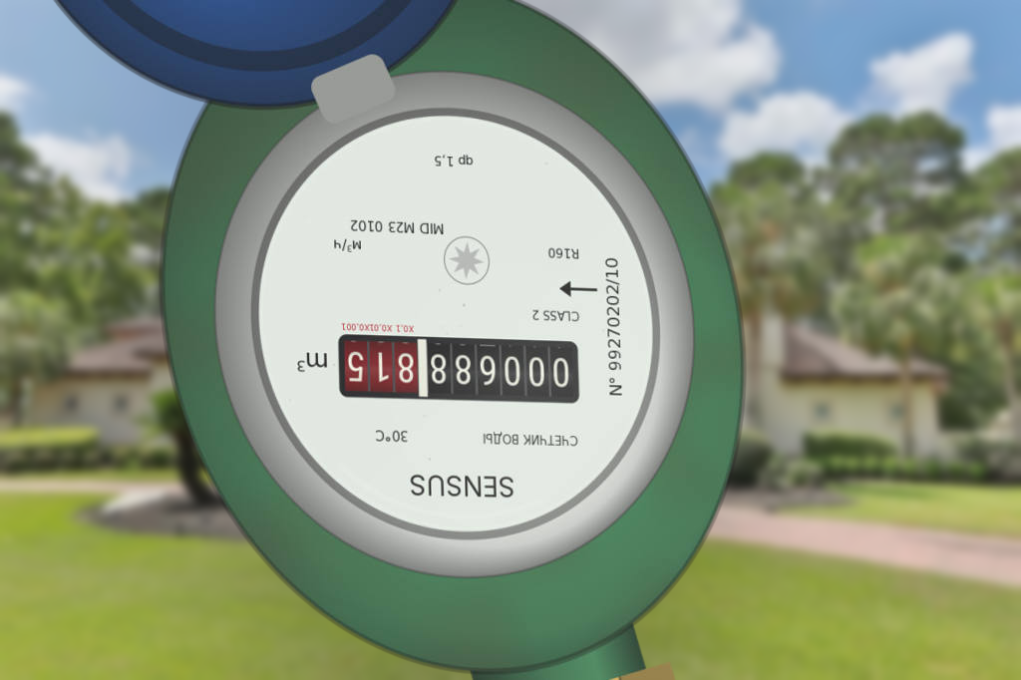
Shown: 688.815 (m³)
